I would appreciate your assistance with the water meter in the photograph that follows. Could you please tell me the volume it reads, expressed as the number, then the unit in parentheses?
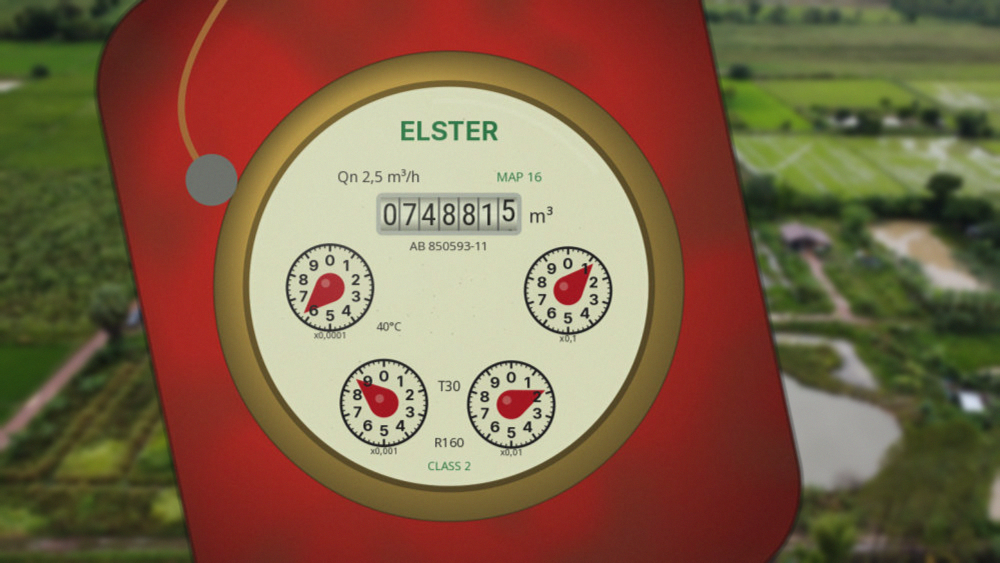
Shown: 748815.1186 (m³)
